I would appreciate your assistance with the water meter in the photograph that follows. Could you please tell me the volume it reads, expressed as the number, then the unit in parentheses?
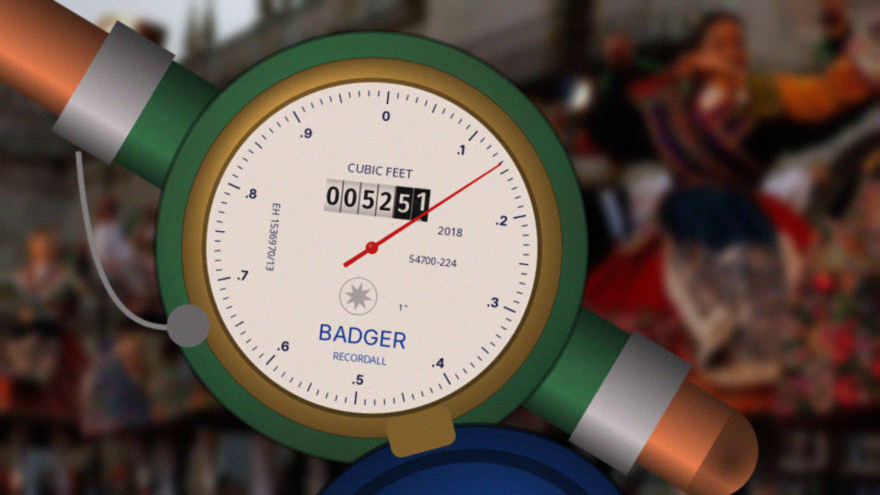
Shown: 5251.14 (ft³)
